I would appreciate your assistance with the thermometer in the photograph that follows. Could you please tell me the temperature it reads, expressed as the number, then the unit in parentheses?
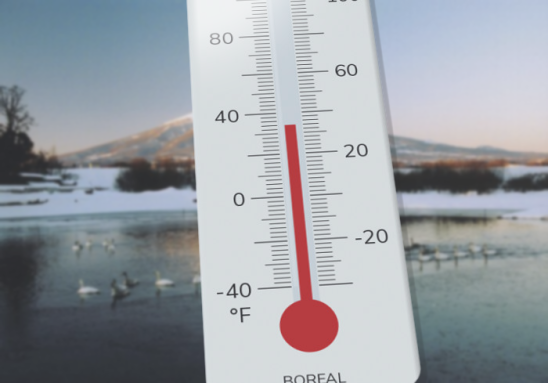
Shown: 34 (°F)
